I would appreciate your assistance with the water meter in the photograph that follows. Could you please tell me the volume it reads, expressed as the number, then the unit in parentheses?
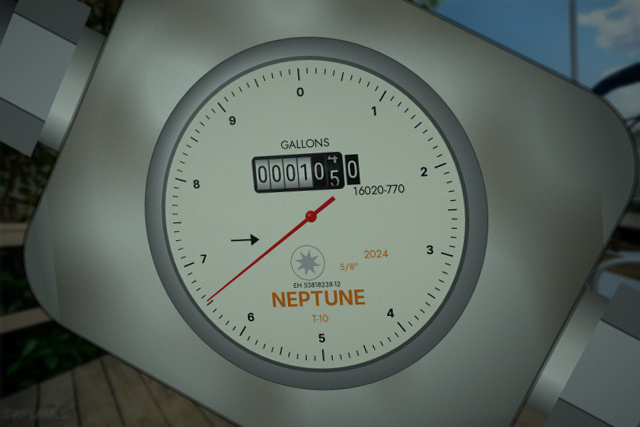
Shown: 1046.5 (gal)
